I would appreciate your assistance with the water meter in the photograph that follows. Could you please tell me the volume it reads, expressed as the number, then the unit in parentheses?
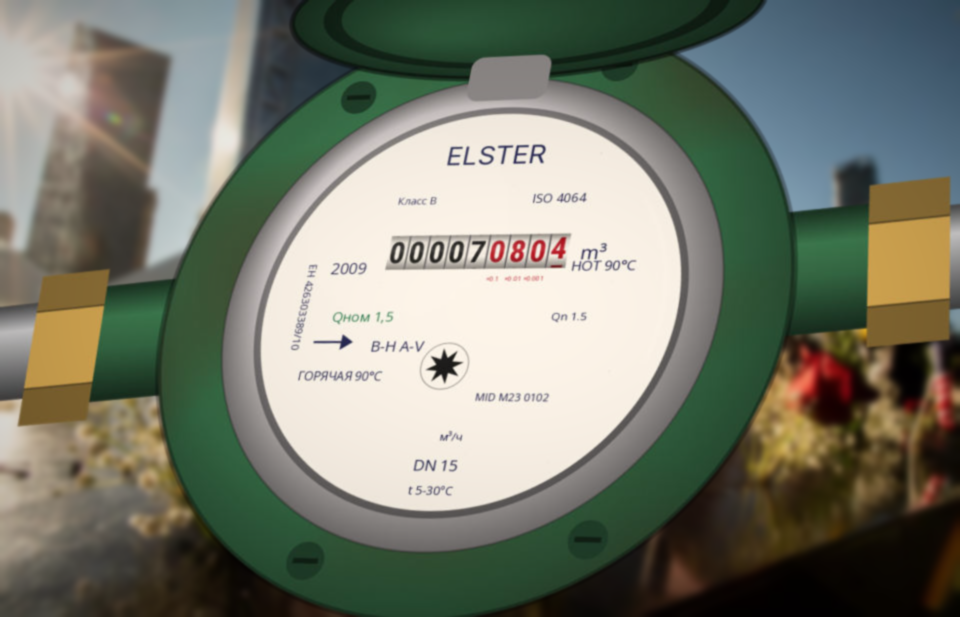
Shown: 7.0804 (m³)
